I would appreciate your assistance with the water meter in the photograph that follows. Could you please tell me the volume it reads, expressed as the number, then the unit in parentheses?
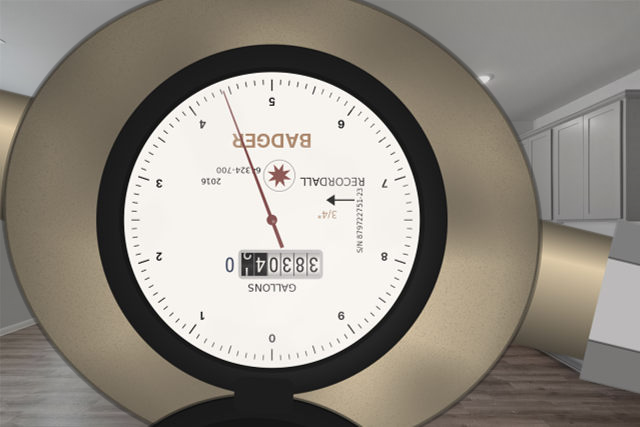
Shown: 3830414.4 (gal)
